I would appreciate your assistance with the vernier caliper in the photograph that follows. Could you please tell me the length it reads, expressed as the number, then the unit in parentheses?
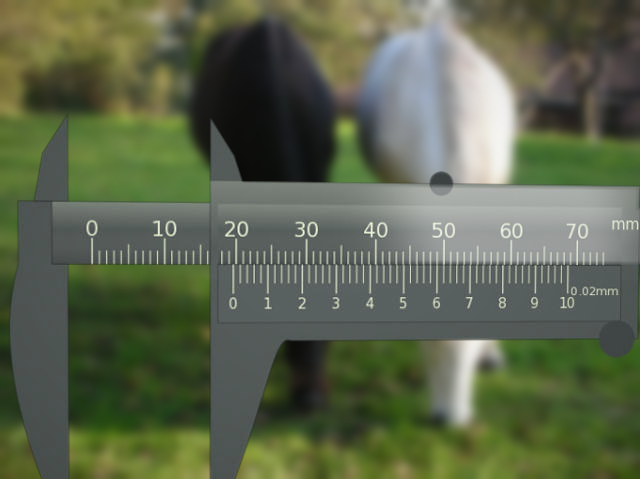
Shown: 19.6 (mm)
